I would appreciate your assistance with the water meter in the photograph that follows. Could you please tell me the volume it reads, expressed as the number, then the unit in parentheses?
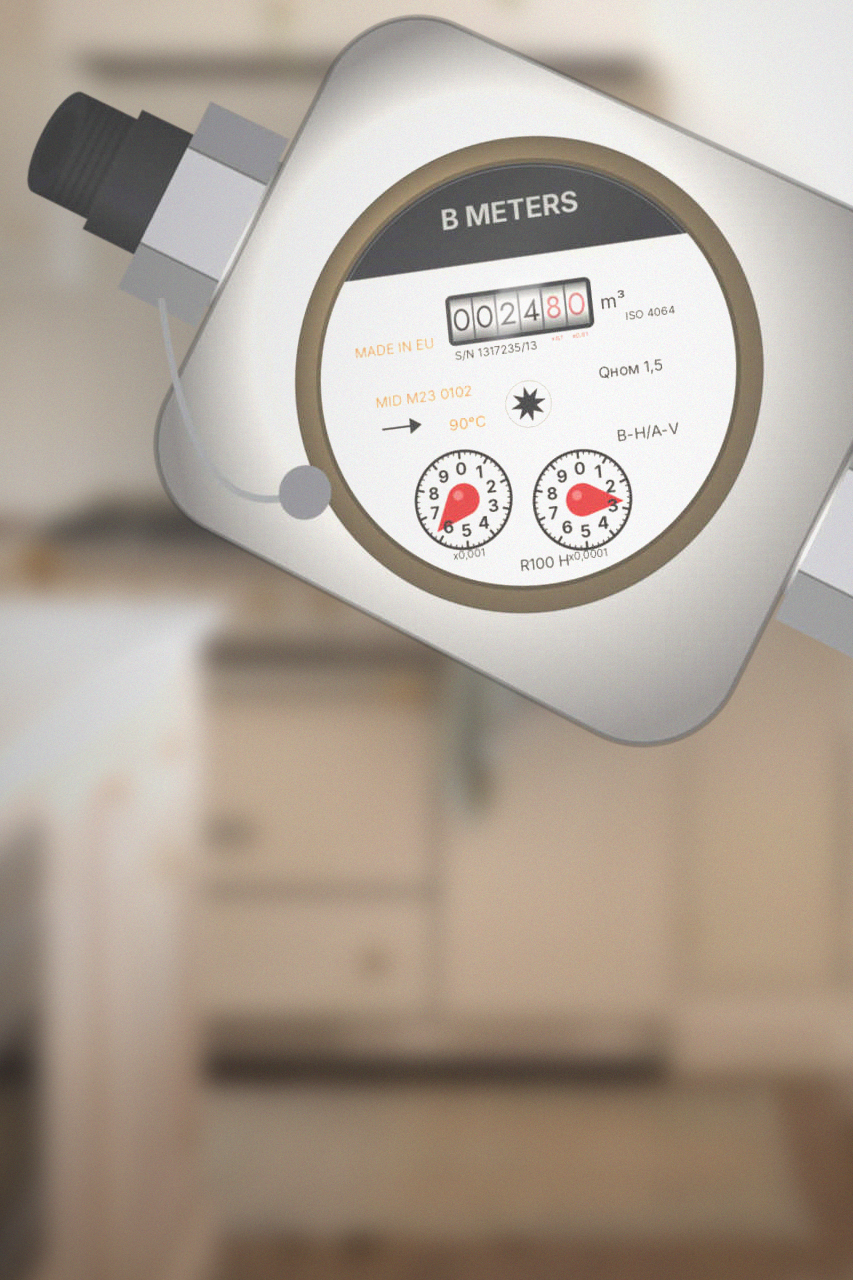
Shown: 24.8062 (m³)
